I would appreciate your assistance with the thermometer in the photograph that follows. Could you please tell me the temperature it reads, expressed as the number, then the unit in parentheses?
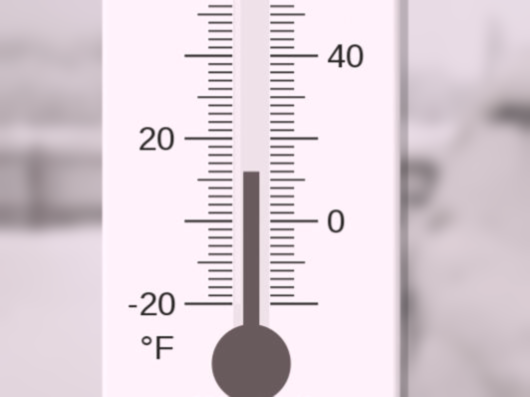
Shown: 12 (°F)
